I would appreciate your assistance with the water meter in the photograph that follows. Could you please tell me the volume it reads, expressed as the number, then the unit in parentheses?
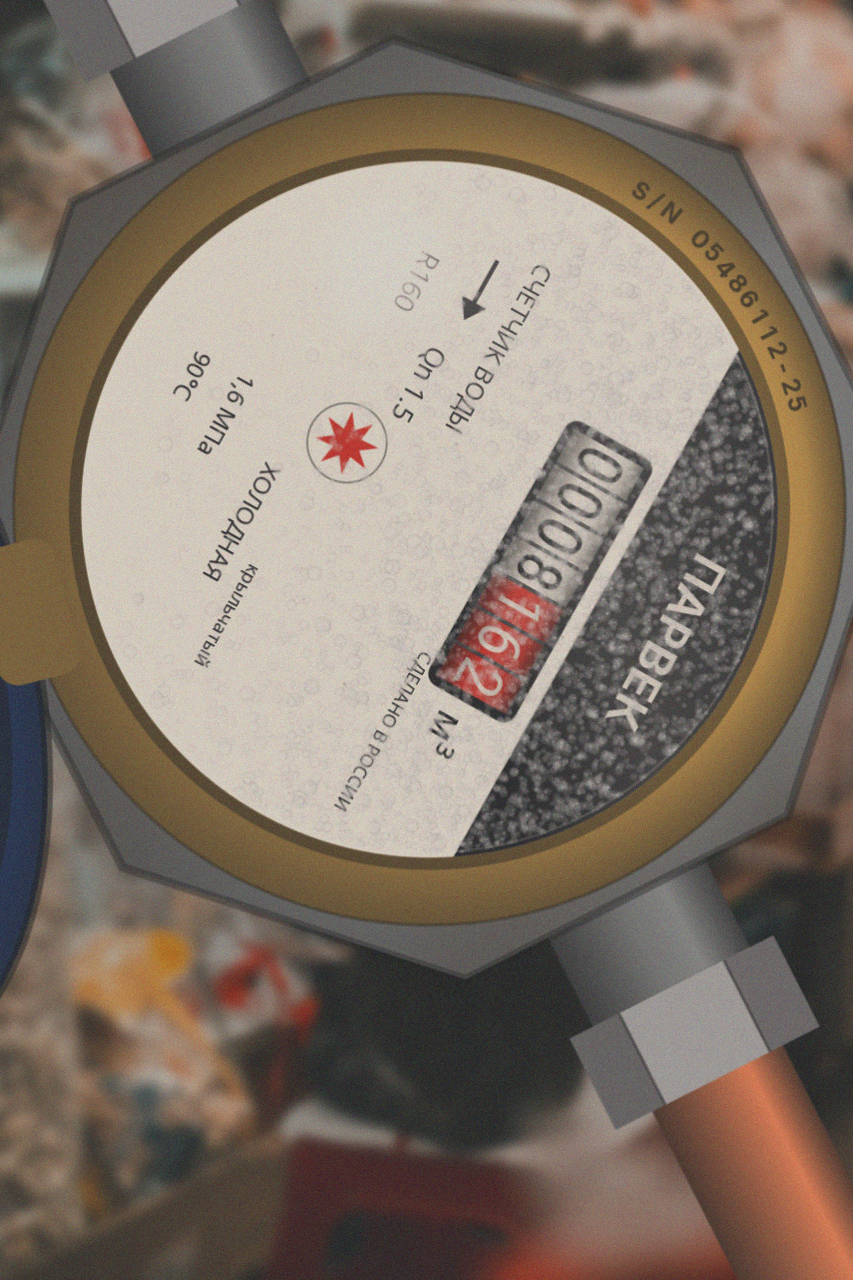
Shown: 8.162 (m³)
